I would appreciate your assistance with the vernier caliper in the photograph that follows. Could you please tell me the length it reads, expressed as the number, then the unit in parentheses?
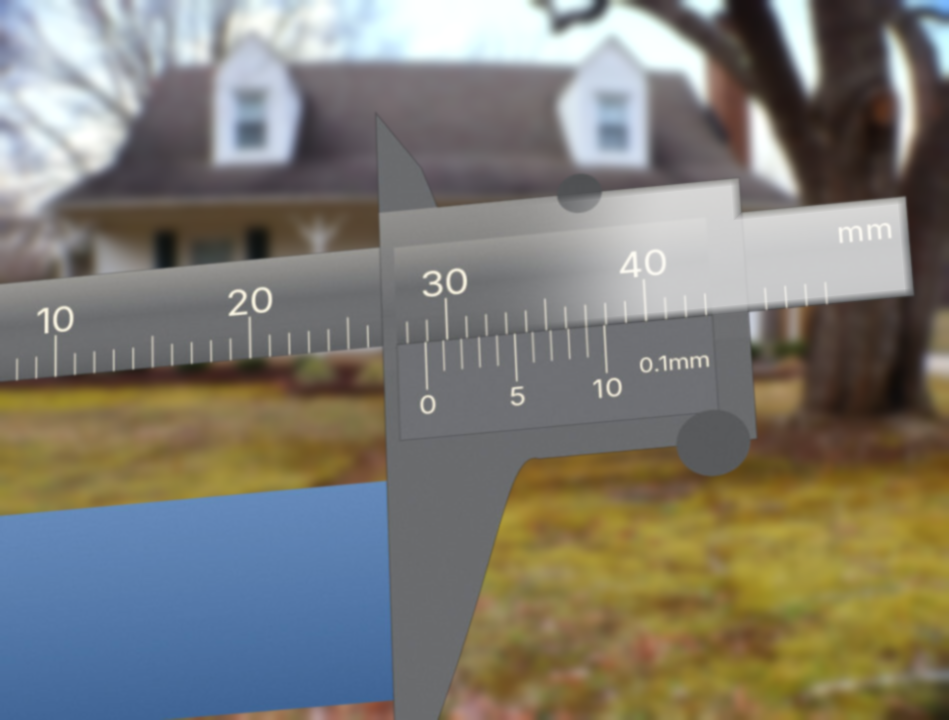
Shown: 28.9 (mm)
